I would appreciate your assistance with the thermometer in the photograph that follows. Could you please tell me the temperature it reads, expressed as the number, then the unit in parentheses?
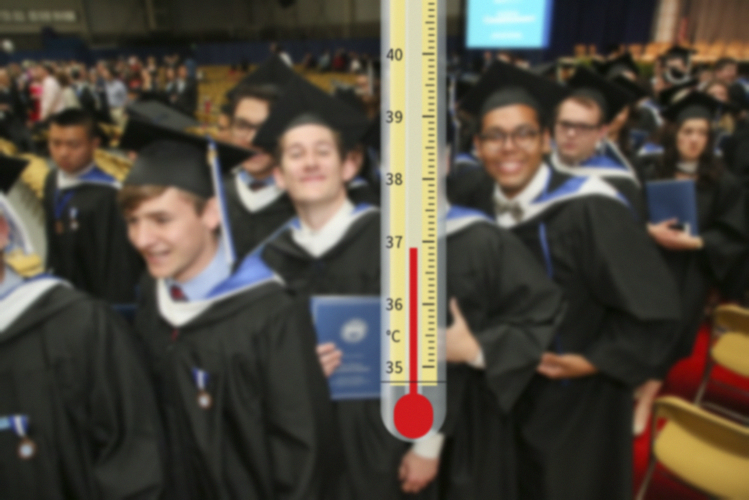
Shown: 36.9 (°C)
